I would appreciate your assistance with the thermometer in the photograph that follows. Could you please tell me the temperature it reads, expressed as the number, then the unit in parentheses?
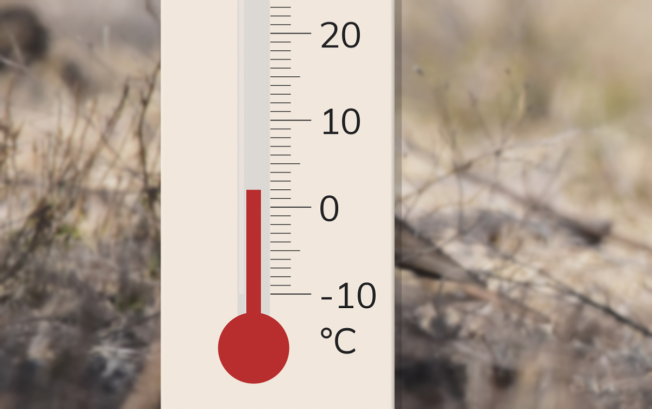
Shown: 2 (°C)
